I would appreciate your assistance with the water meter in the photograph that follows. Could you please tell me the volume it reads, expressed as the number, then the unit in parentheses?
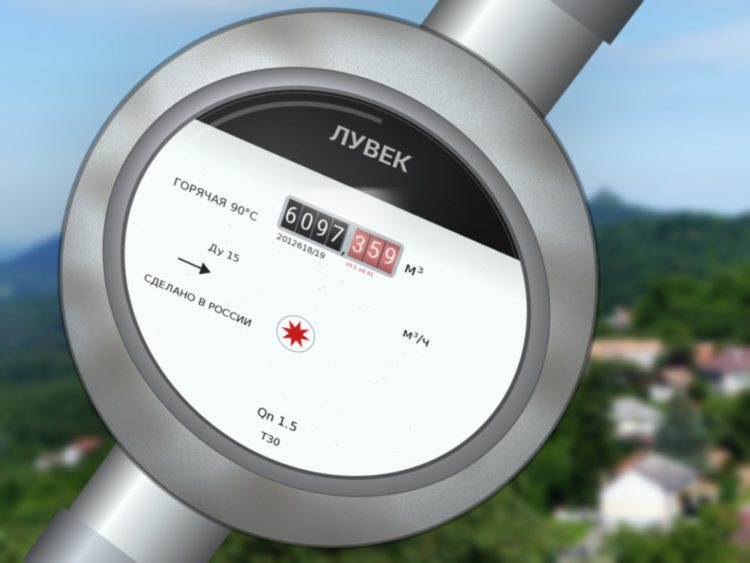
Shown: 6097.359 (m³)
